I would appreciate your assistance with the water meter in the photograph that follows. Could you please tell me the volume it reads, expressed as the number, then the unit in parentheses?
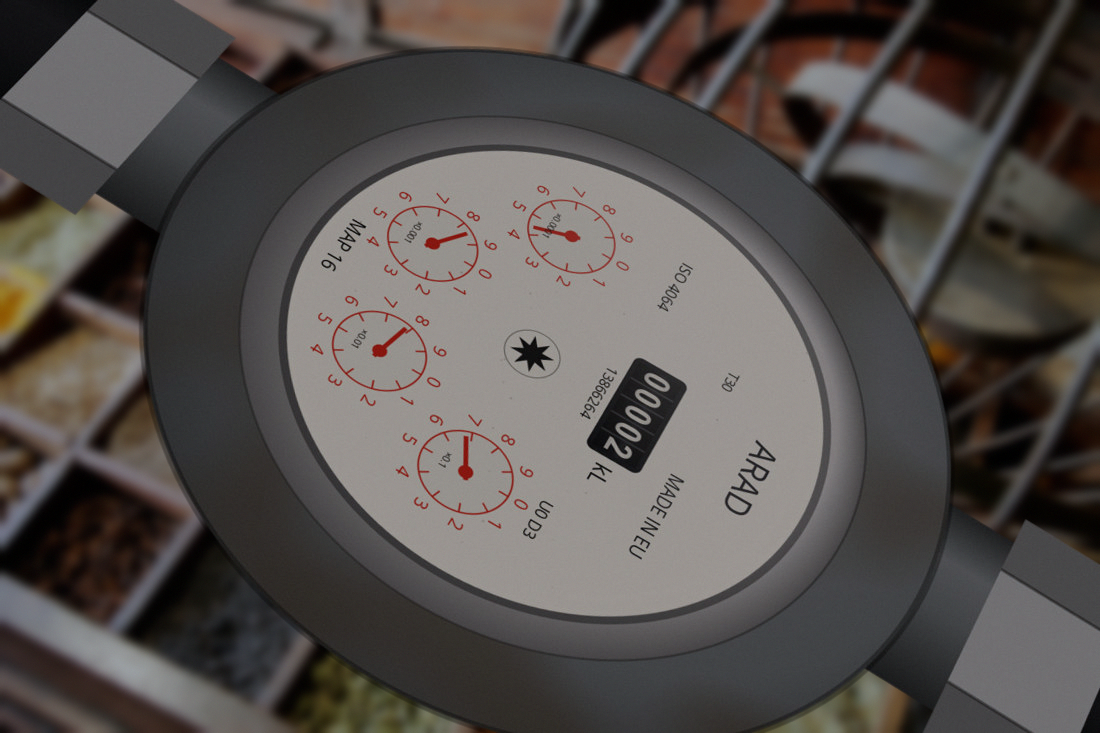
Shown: 2.6784 (kL)
